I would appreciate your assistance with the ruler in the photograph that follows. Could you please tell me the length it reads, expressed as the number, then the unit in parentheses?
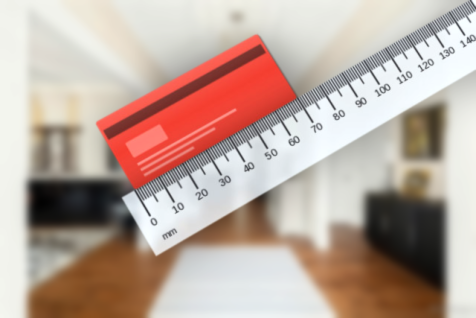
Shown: 70 (mm)
